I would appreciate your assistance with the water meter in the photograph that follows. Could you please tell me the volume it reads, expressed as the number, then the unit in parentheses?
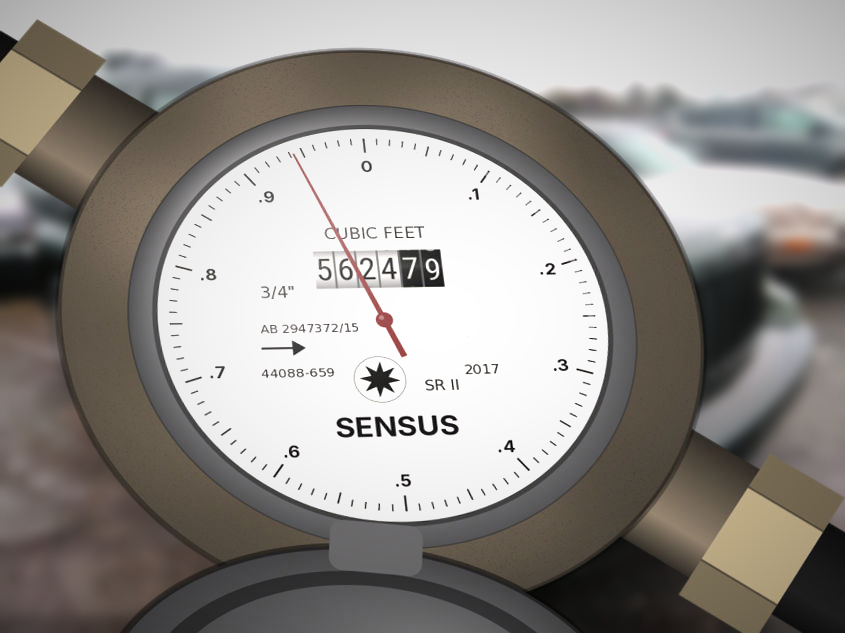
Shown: 562478.94 (ft³)
